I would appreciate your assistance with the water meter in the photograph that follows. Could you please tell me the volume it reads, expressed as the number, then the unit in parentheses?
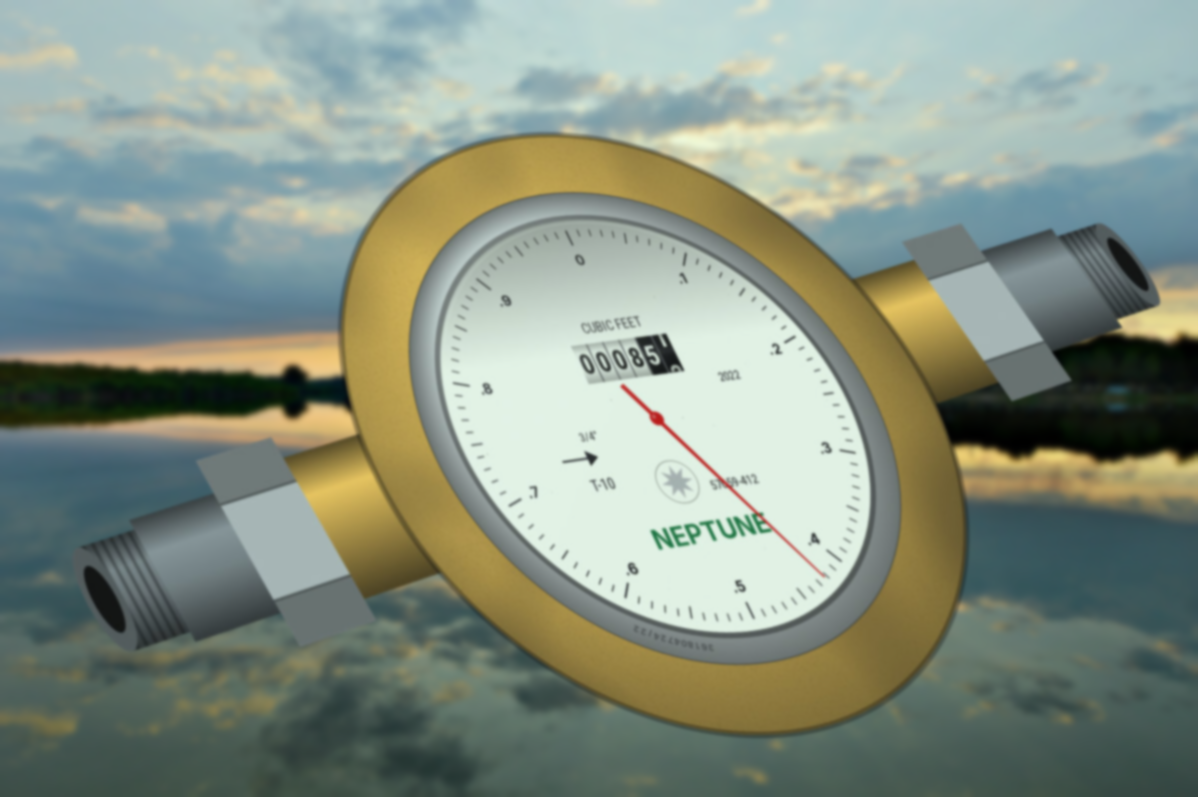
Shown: 851.42 (ft³)
